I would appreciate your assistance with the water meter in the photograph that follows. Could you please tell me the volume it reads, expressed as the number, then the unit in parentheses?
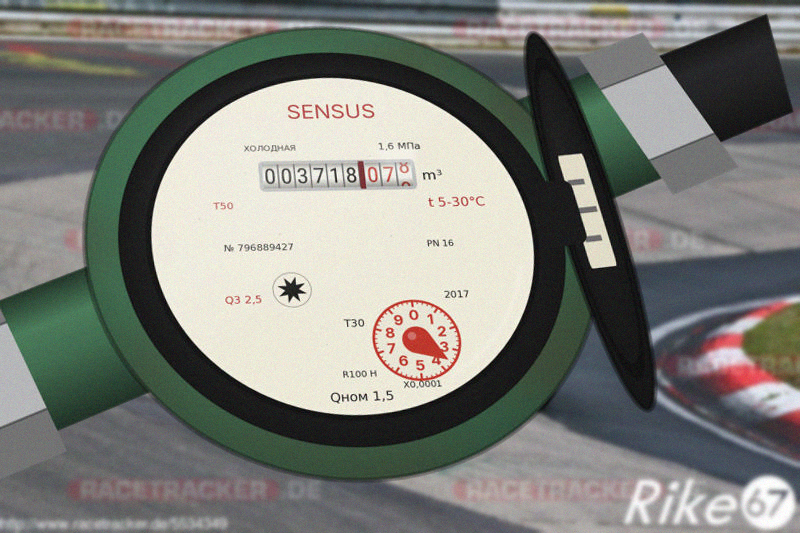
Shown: 3718.0783 (m³)
